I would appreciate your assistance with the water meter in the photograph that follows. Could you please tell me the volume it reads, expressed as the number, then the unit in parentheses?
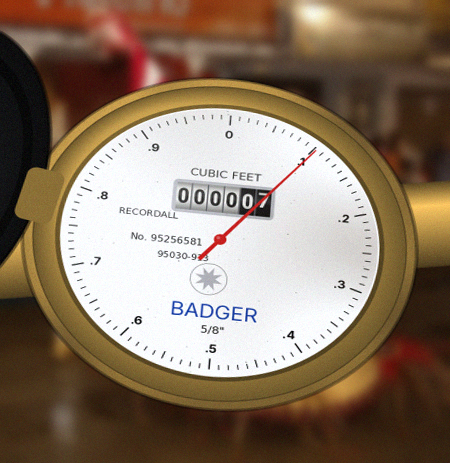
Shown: 7.10 (ft³)
